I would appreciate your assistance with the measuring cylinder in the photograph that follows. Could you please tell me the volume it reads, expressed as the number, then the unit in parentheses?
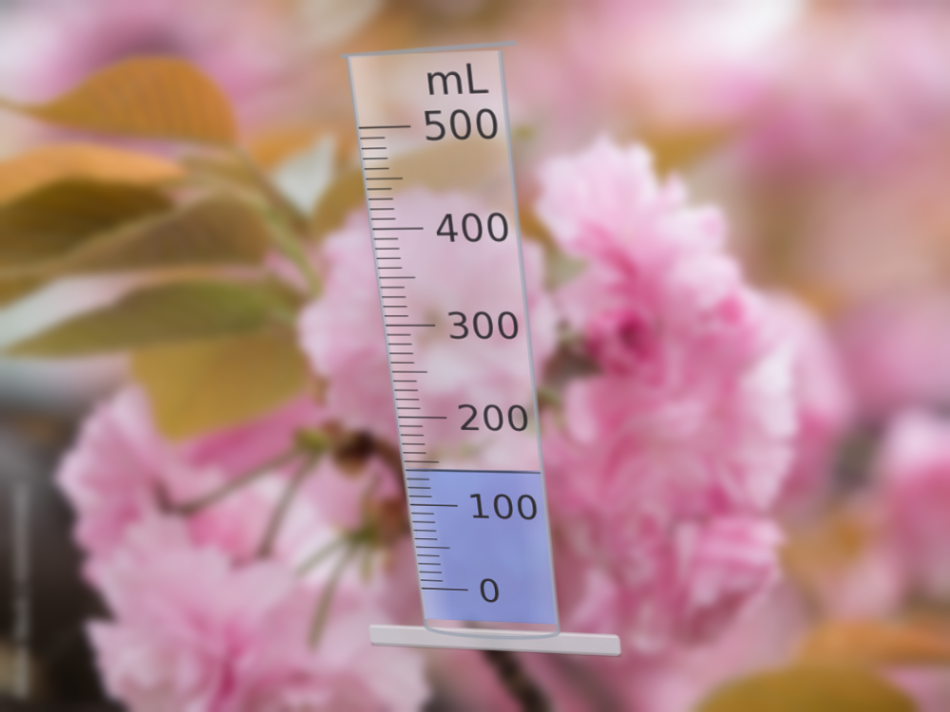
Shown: 140 (mL)
